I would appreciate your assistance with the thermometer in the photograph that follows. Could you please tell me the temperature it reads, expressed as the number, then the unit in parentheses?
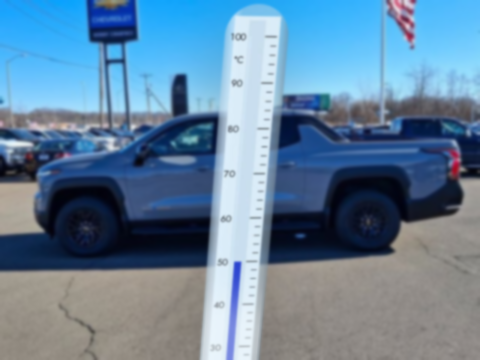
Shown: 50 (°C)
